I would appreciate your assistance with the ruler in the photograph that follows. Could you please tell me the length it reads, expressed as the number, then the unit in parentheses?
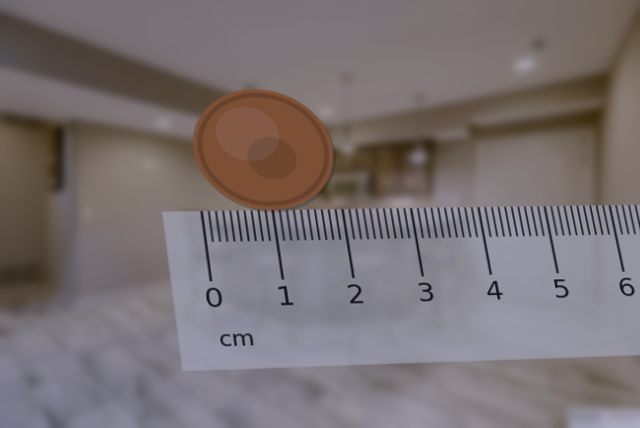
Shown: 2 (cm)
